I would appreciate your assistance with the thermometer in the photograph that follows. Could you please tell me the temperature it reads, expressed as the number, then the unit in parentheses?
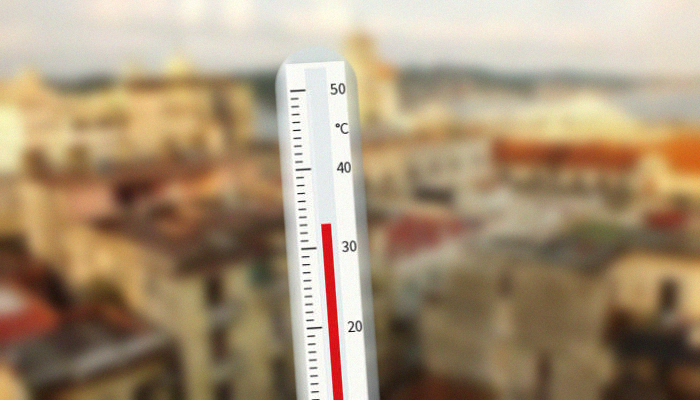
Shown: 33 (°C)
